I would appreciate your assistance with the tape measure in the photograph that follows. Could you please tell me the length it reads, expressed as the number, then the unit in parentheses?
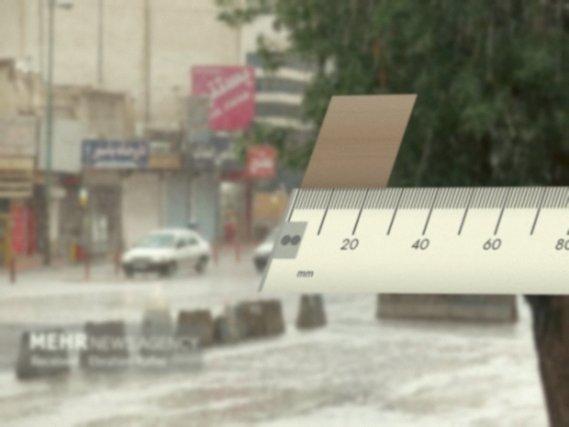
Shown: 25 (mm)
